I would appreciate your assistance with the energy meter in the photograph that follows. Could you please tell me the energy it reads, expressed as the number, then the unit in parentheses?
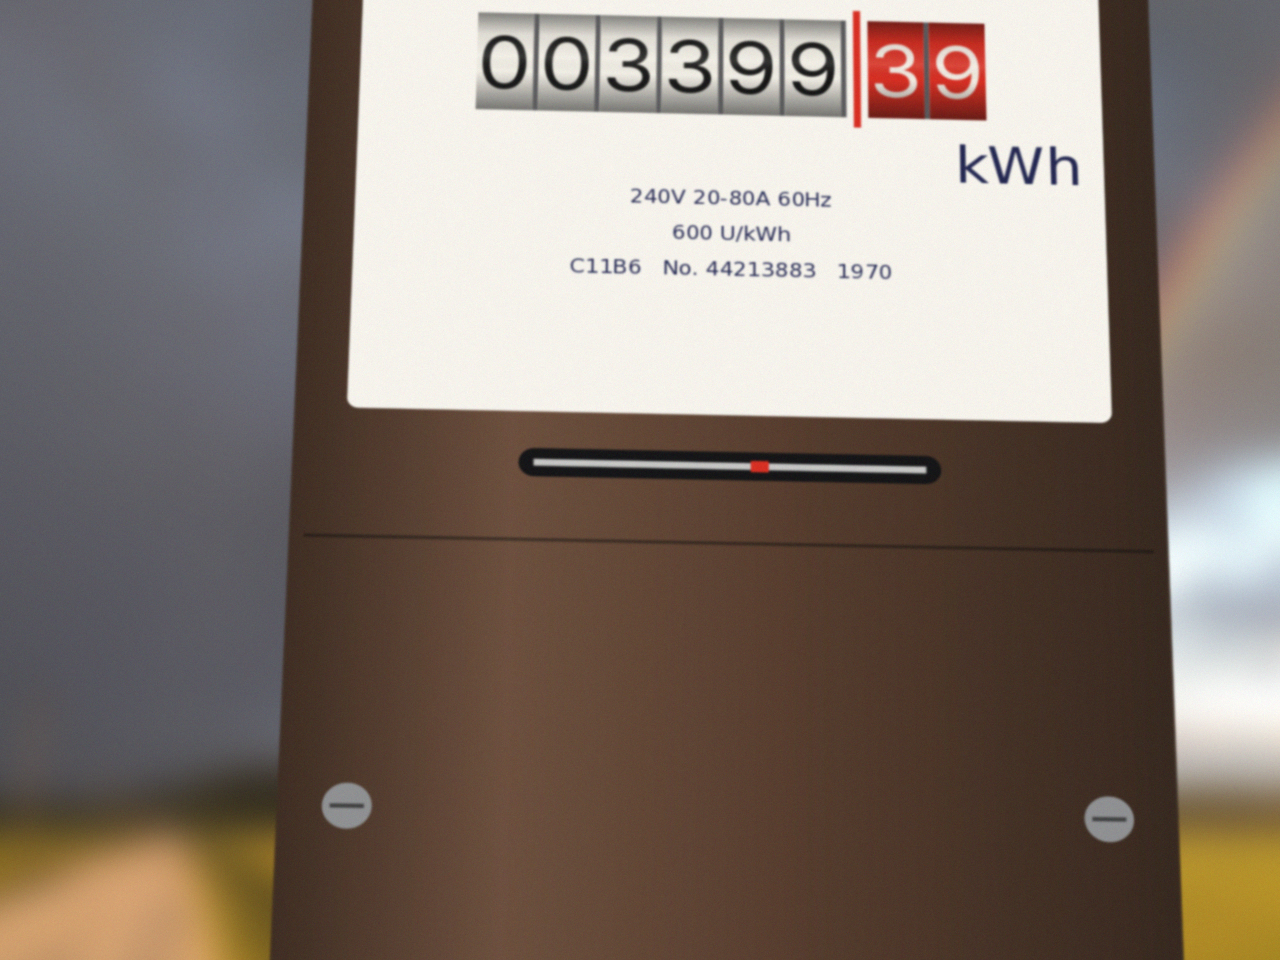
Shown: 3399.39 (kWh)
